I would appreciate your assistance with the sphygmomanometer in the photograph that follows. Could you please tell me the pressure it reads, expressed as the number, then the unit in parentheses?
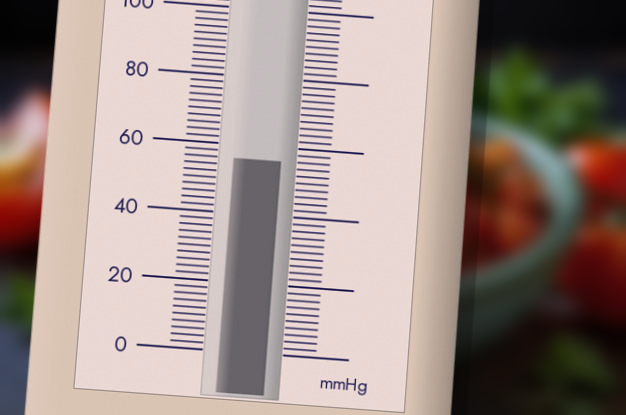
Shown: 56 (mmHg)
